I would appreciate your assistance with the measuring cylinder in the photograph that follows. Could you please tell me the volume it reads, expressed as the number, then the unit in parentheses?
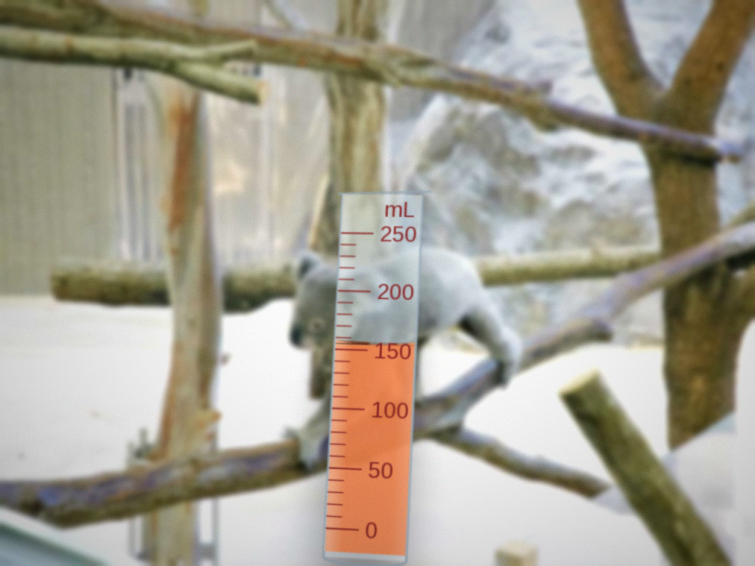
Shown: 155 (mL)
